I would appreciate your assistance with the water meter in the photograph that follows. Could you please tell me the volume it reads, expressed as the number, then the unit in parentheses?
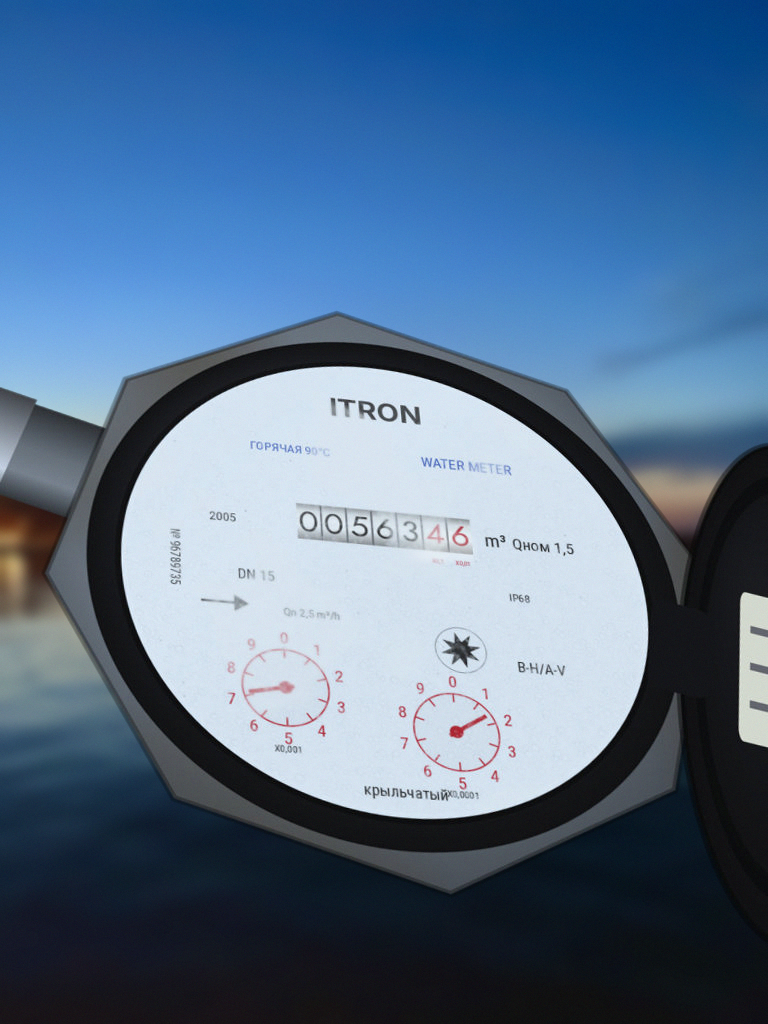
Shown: 563.4671 (m³)
